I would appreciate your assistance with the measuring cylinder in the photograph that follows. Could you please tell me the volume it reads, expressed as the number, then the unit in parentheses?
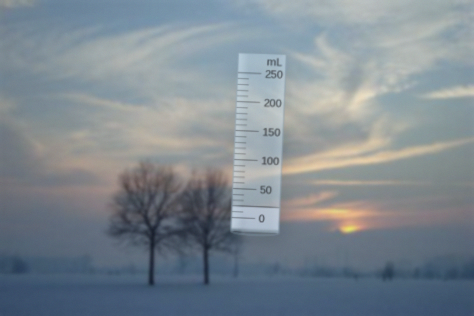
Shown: 20 (mL)
